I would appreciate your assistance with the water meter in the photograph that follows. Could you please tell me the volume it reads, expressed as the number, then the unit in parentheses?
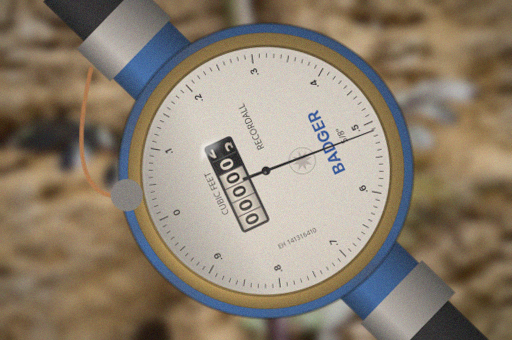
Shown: 2.51 (ft³)
